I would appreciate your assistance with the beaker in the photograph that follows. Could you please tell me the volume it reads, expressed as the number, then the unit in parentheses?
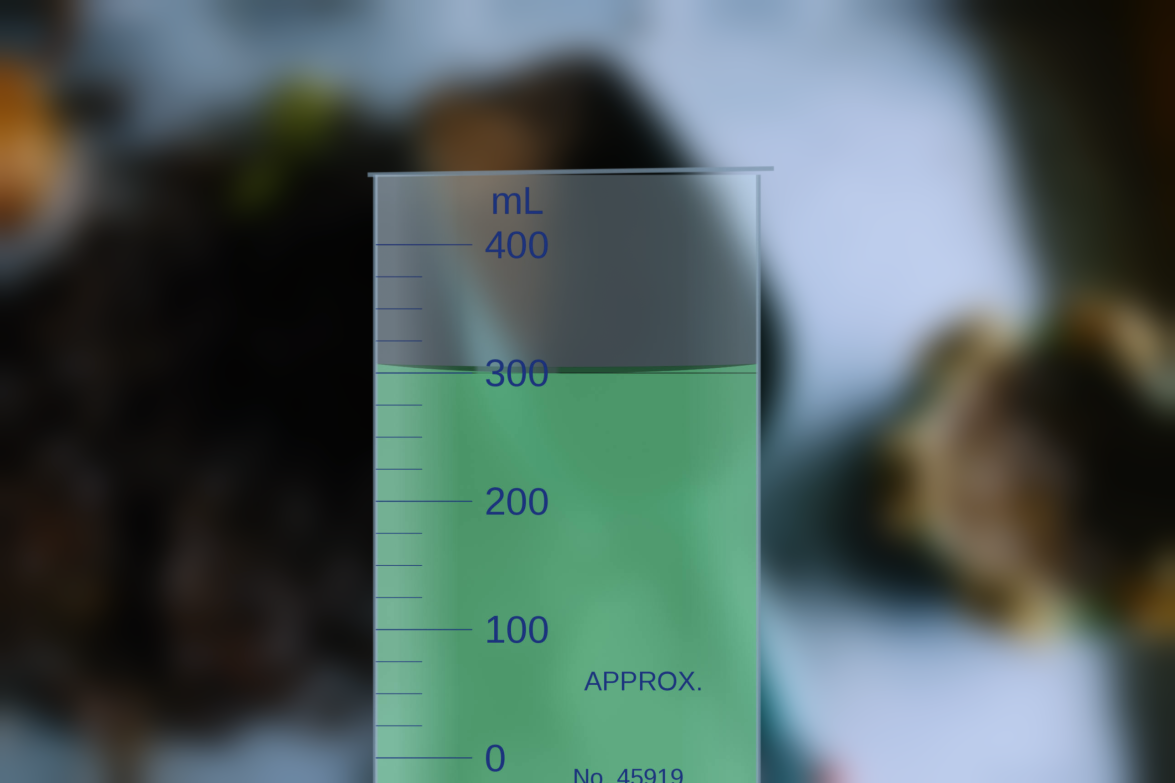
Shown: 300 (mL)
